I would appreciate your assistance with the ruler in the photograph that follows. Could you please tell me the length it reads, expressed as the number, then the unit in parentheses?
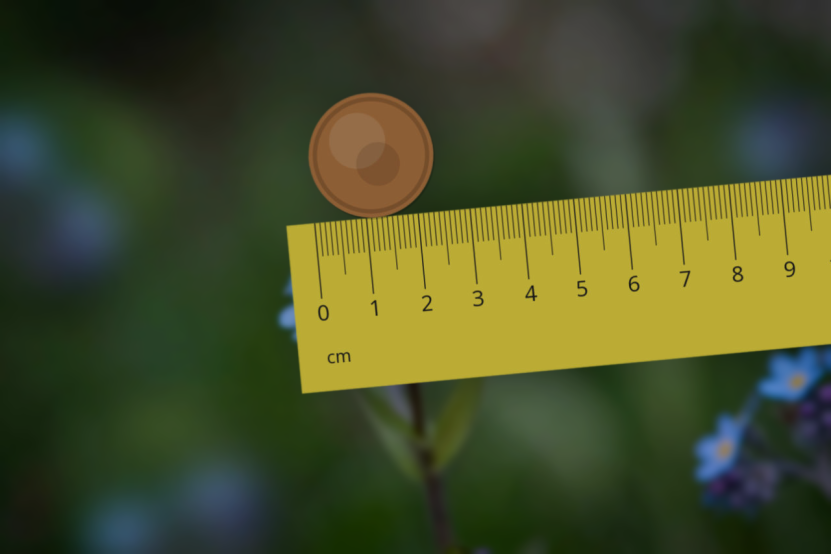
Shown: 2.4 (cm)
